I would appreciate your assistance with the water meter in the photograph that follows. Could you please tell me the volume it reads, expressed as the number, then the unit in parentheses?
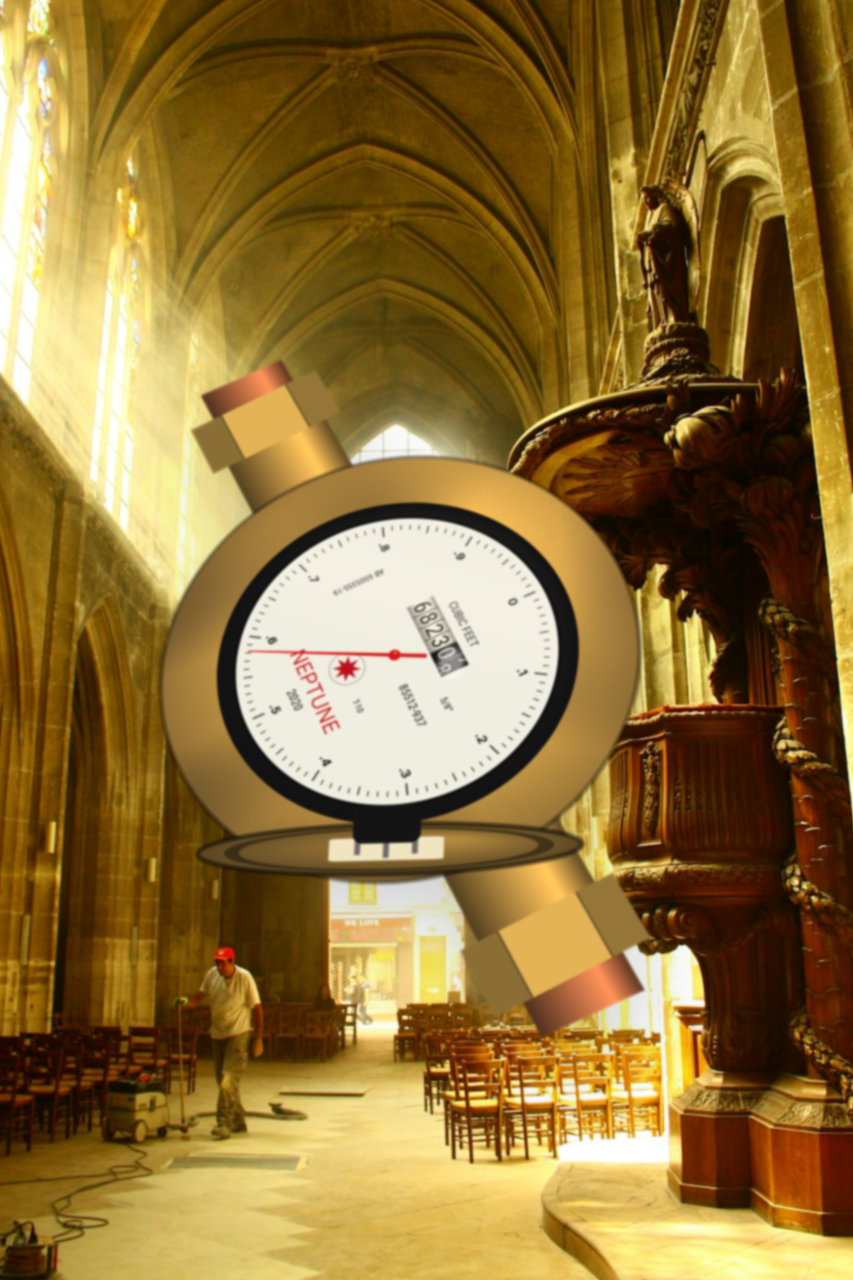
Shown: 682307.58 (ft³)
